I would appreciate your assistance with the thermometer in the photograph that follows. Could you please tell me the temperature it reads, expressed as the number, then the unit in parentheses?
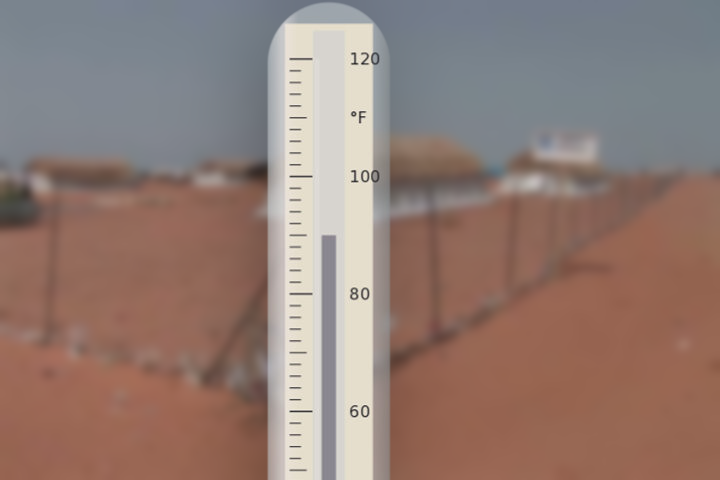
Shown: 90 (°F)
